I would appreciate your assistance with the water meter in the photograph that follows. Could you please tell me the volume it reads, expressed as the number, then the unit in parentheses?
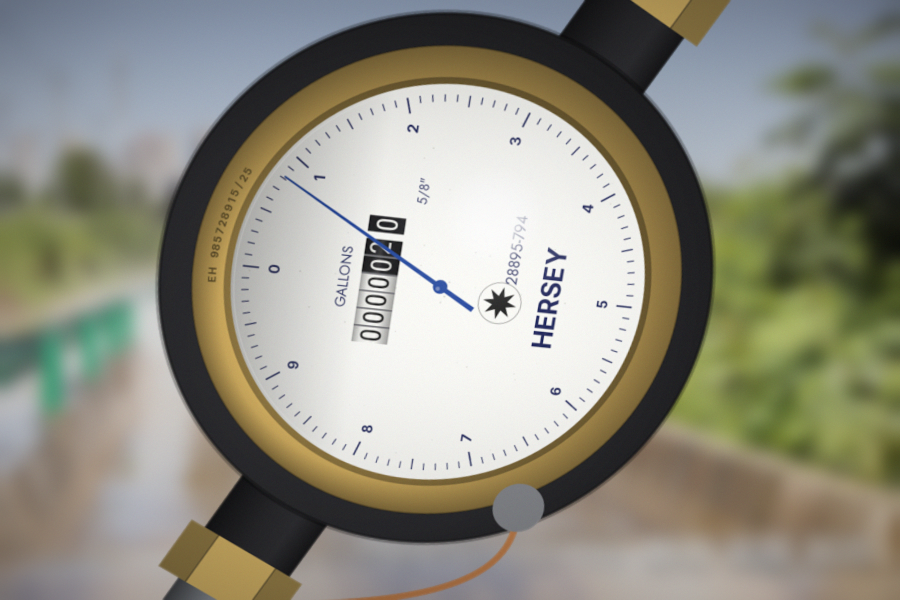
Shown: 20.8 (gal)
